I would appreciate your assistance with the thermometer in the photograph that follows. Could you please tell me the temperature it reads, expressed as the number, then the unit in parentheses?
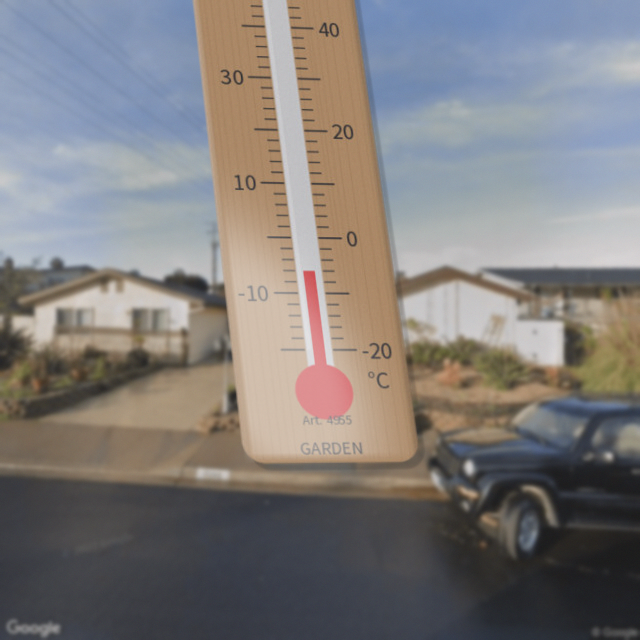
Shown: -6 (°C)
